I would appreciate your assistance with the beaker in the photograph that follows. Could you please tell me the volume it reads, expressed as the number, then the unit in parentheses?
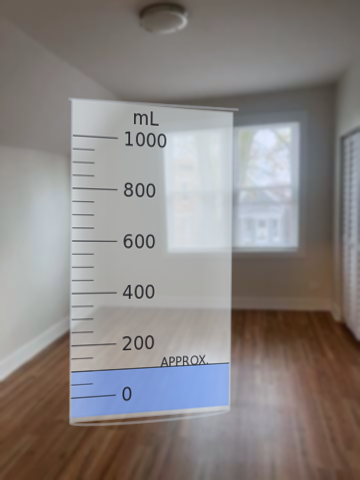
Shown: 100 (mL)
